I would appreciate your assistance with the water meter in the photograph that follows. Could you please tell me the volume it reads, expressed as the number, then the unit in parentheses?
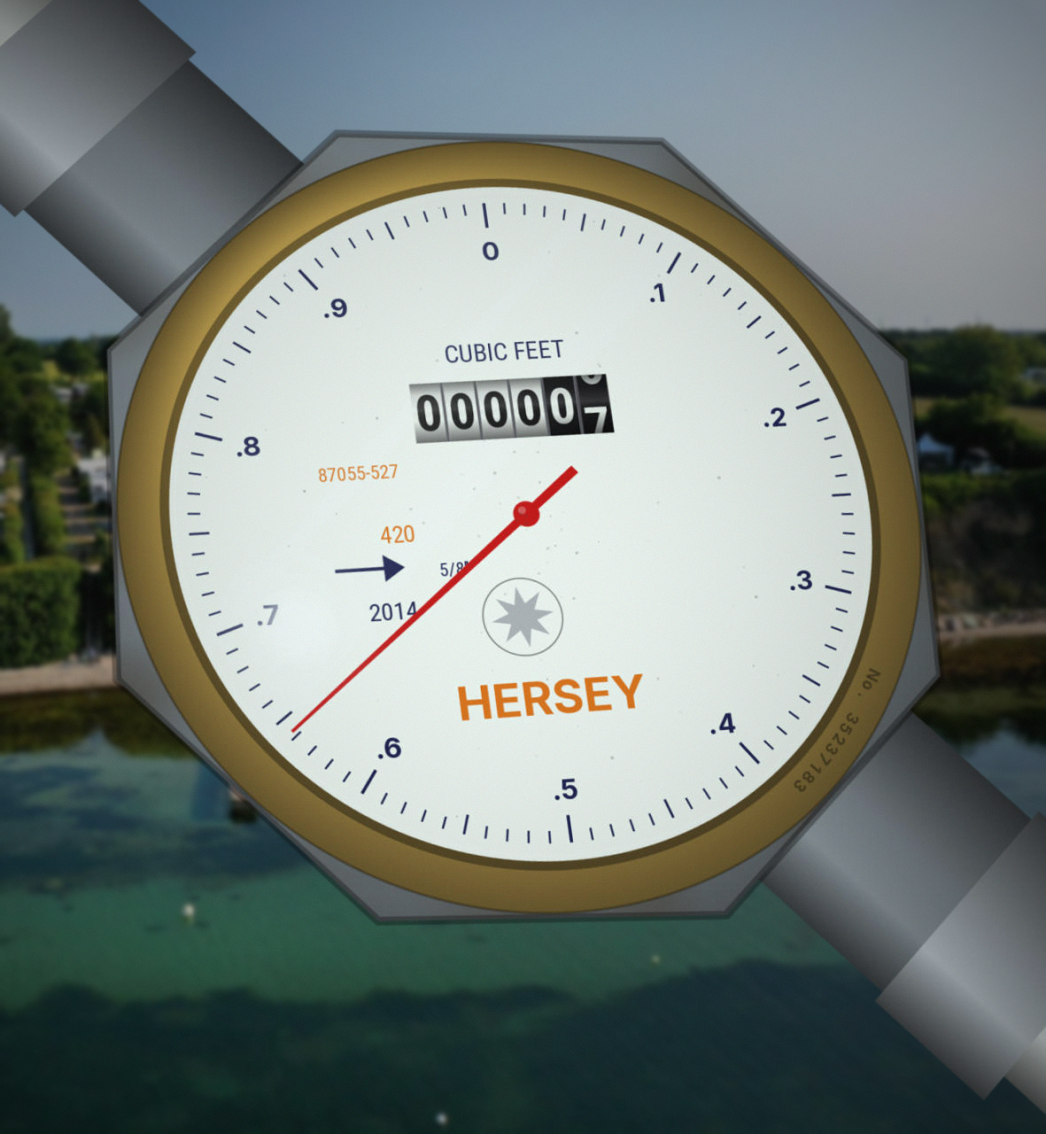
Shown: 6.64 (ft³)
